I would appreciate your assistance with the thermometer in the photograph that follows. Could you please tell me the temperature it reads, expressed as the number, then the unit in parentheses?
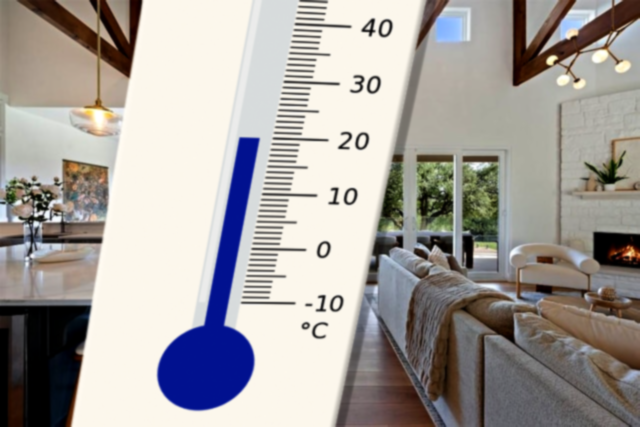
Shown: 20 (°C)
